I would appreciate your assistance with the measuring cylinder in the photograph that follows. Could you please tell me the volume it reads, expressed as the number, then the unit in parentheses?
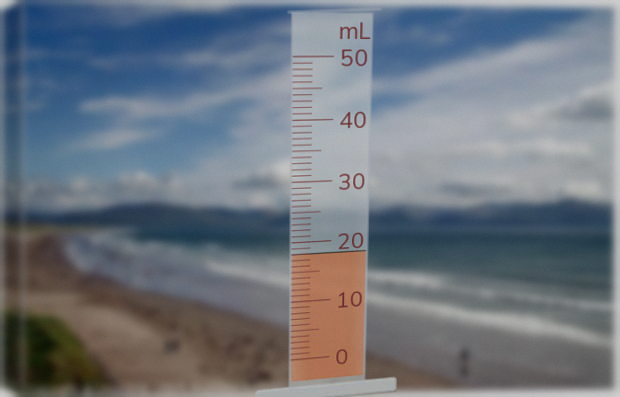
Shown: 18 (mL)
